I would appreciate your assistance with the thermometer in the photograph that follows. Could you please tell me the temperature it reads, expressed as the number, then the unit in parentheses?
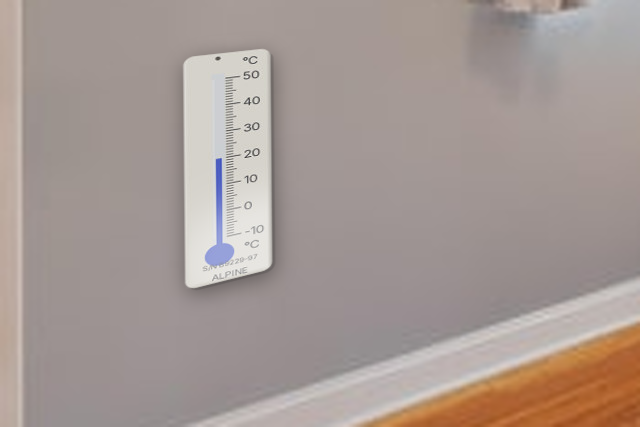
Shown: 20 (°C)
